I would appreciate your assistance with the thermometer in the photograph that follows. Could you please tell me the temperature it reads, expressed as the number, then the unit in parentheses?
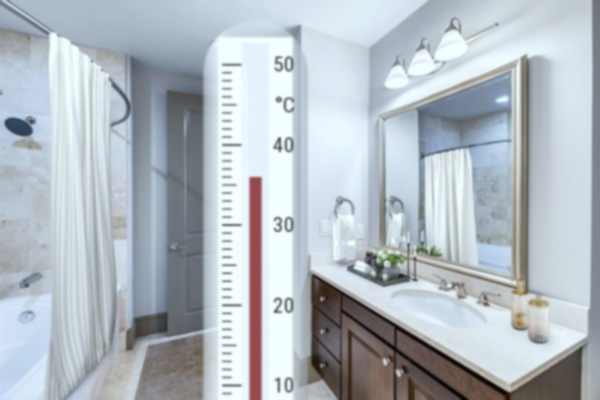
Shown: 36 (°C)
